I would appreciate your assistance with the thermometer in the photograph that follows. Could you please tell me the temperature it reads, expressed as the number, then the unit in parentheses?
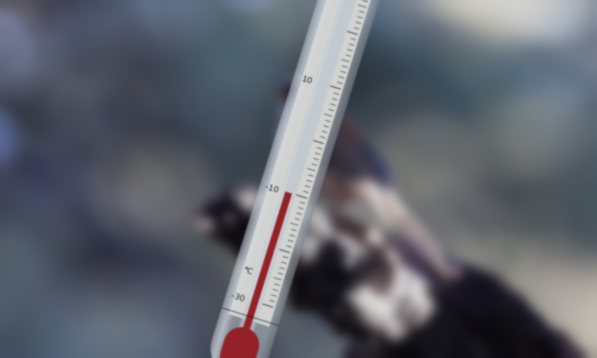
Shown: -10 (°C)
